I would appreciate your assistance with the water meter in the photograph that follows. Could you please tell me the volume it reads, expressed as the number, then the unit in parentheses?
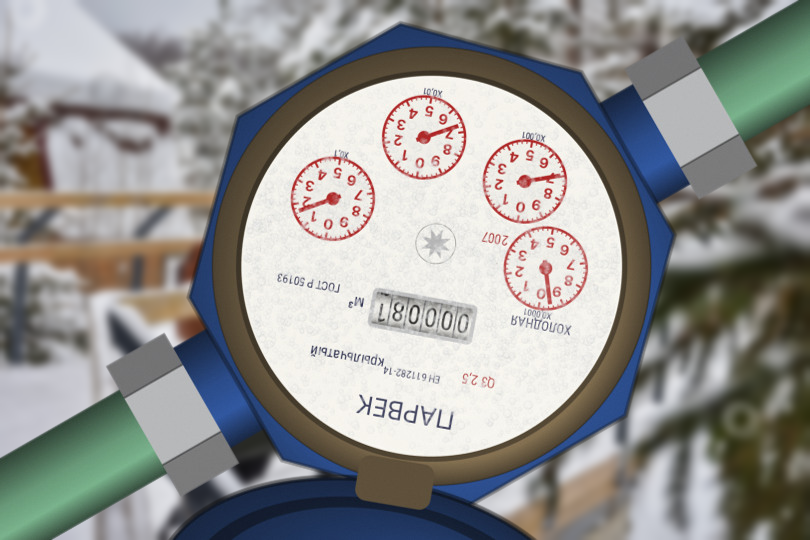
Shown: 81.1669 (m³)
